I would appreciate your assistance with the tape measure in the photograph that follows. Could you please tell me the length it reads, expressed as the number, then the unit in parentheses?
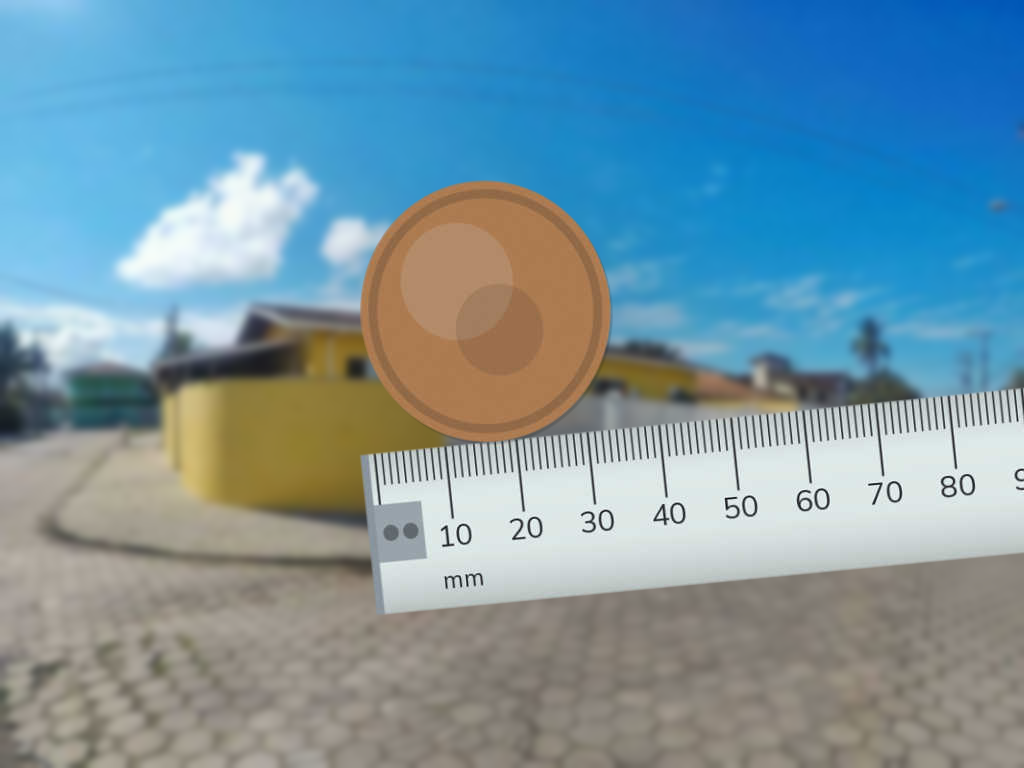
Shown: 35 (mm)
